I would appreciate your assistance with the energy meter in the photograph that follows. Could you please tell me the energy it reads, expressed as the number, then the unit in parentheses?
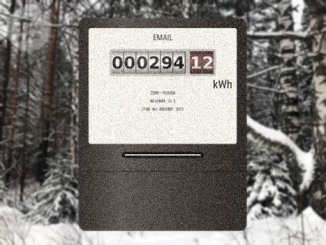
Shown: 294.12 (kWh)
